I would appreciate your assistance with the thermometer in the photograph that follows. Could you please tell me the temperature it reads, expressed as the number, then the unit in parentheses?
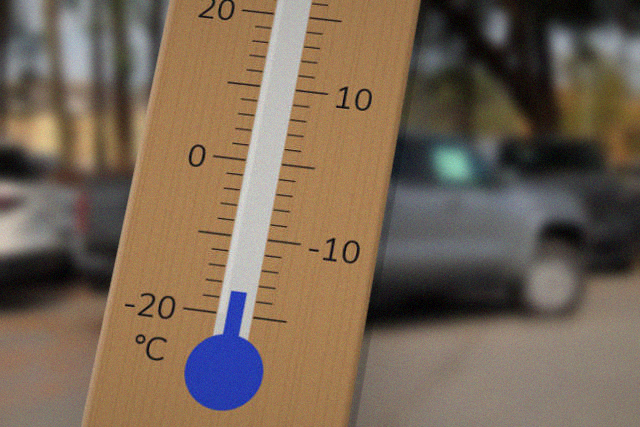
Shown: -17 (°C)
